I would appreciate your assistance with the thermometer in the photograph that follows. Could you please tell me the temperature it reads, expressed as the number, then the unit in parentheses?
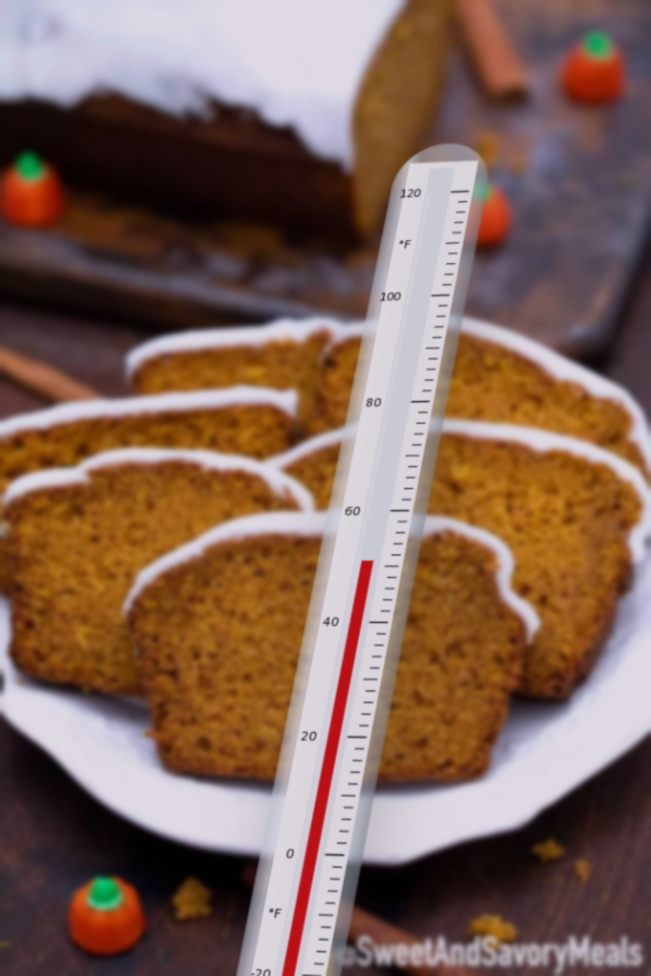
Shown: 51 (°F)
